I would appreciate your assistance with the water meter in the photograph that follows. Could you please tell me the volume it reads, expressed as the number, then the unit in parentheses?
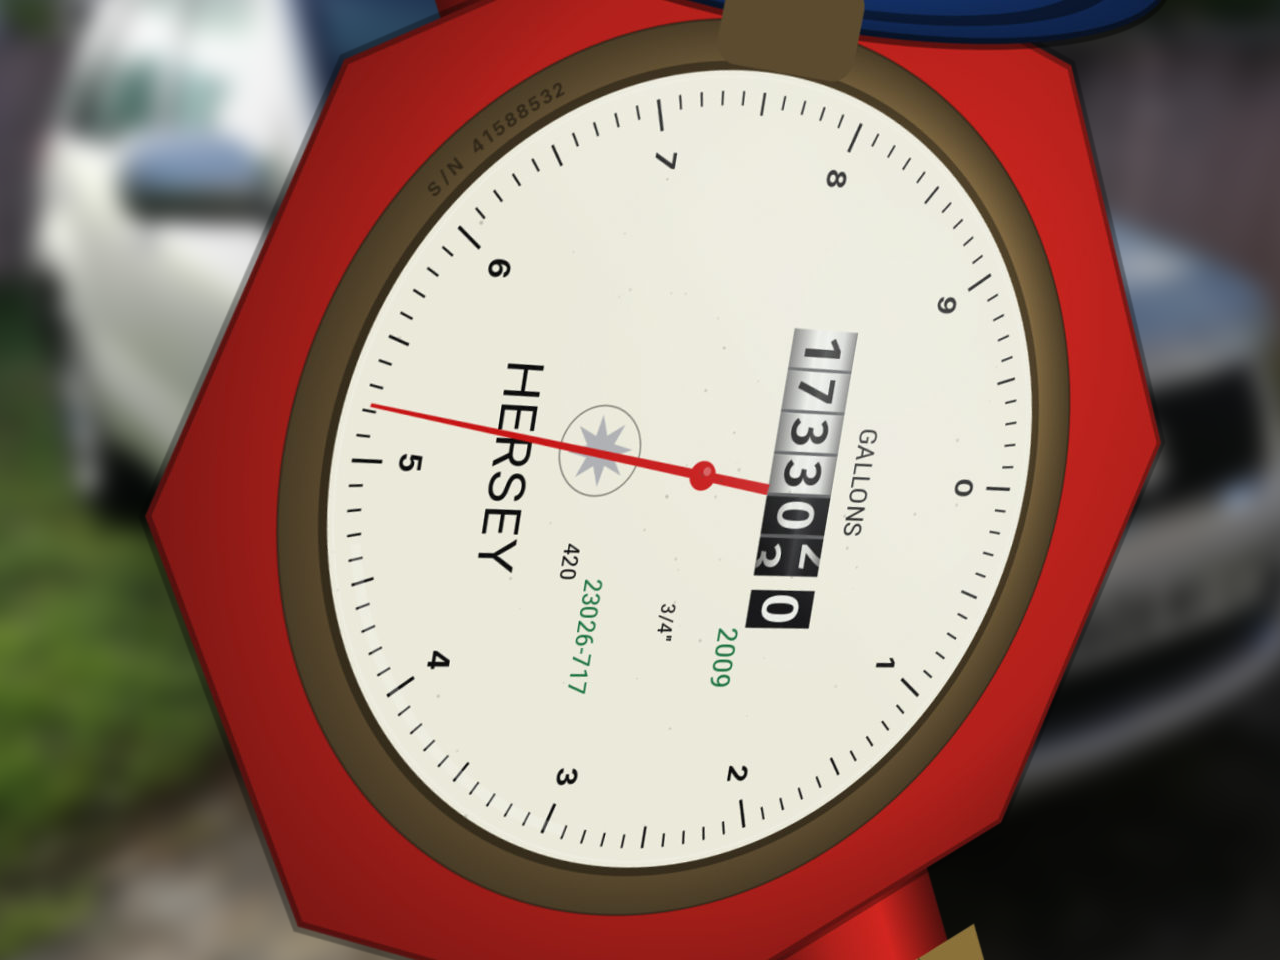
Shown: 1733025.2 (gal)
